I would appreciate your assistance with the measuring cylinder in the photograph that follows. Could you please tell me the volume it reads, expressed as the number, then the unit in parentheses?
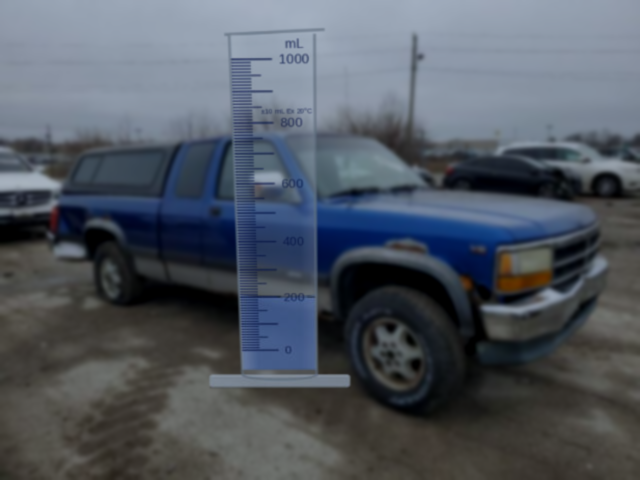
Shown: 200 (mL)
